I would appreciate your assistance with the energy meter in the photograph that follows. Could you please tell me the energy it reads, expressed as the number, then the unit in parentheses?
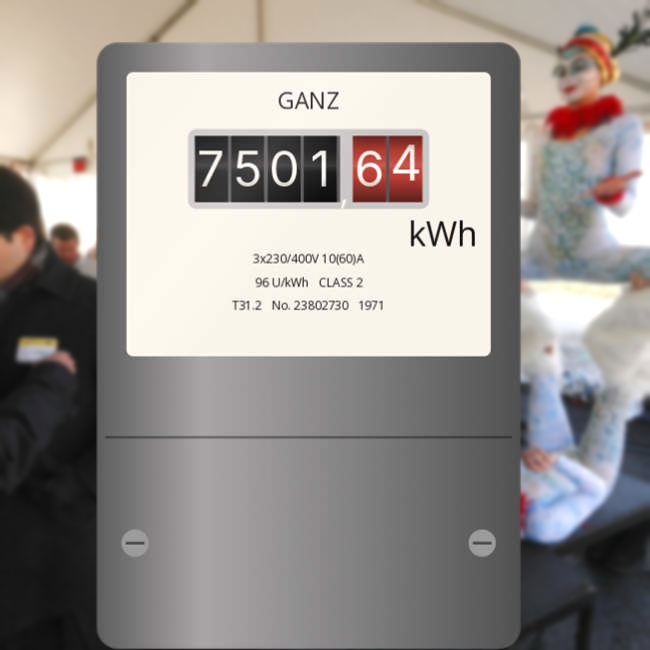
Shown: 7501.64 (kWh)
